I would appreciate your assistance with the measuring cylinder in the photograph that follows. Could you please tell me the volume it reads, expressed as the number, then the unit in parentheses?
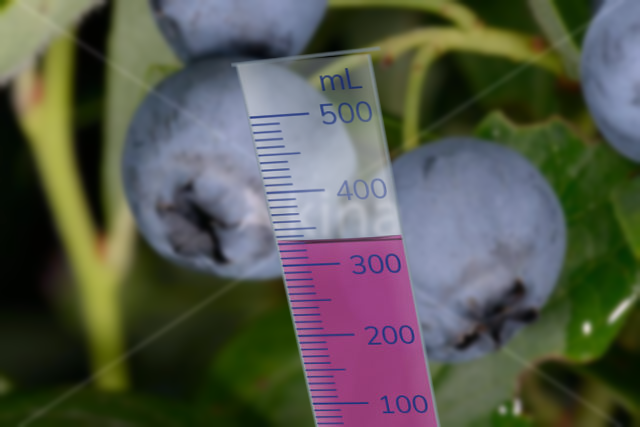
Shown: 330 (mL)
